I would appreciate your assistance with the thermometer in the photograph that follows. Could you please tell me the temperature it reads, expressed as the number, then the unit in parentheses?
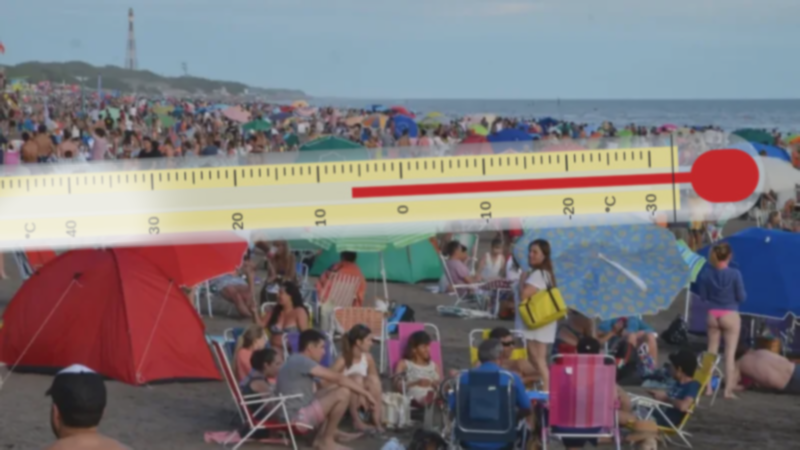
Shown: 6 (°C)
